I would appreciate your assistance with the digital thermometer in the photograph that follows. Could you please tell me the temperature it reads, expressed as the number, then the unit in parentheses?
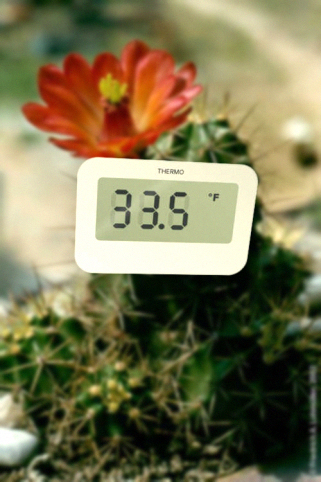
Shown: 33.5 (°F)
